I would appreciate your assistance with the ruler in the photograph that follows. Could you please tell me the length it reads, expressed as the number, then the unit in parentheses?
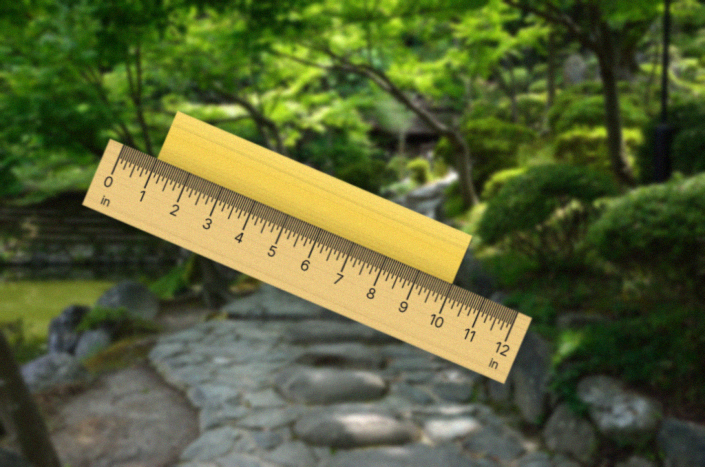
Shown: 9 (in)
